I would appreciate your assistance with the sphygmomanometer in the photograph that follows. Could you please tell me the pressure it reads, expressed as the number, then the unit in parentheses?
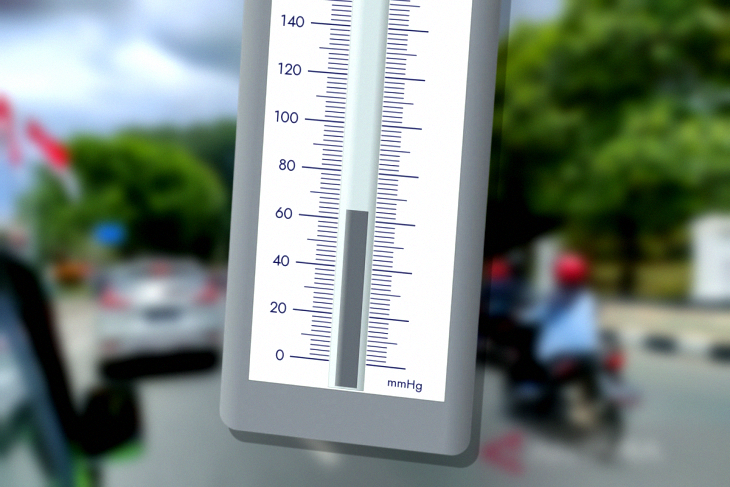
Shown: 64 (mmHg)
